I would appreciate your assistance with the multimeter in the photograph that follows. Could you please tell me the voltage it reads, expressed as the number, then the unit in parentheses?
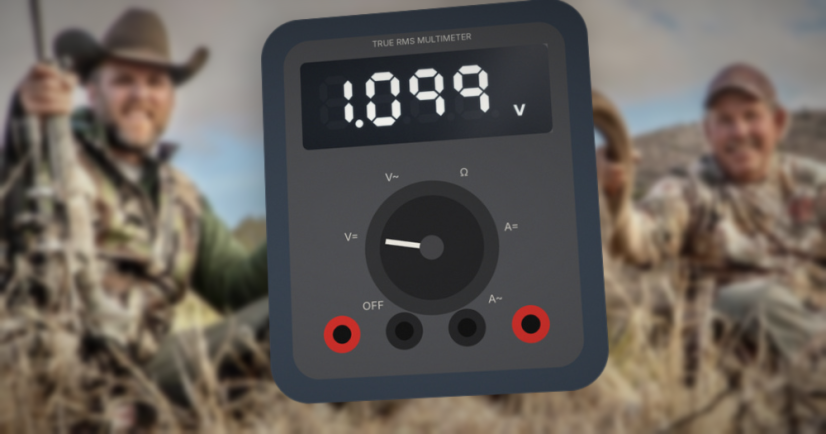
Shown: 1.099 (V)
